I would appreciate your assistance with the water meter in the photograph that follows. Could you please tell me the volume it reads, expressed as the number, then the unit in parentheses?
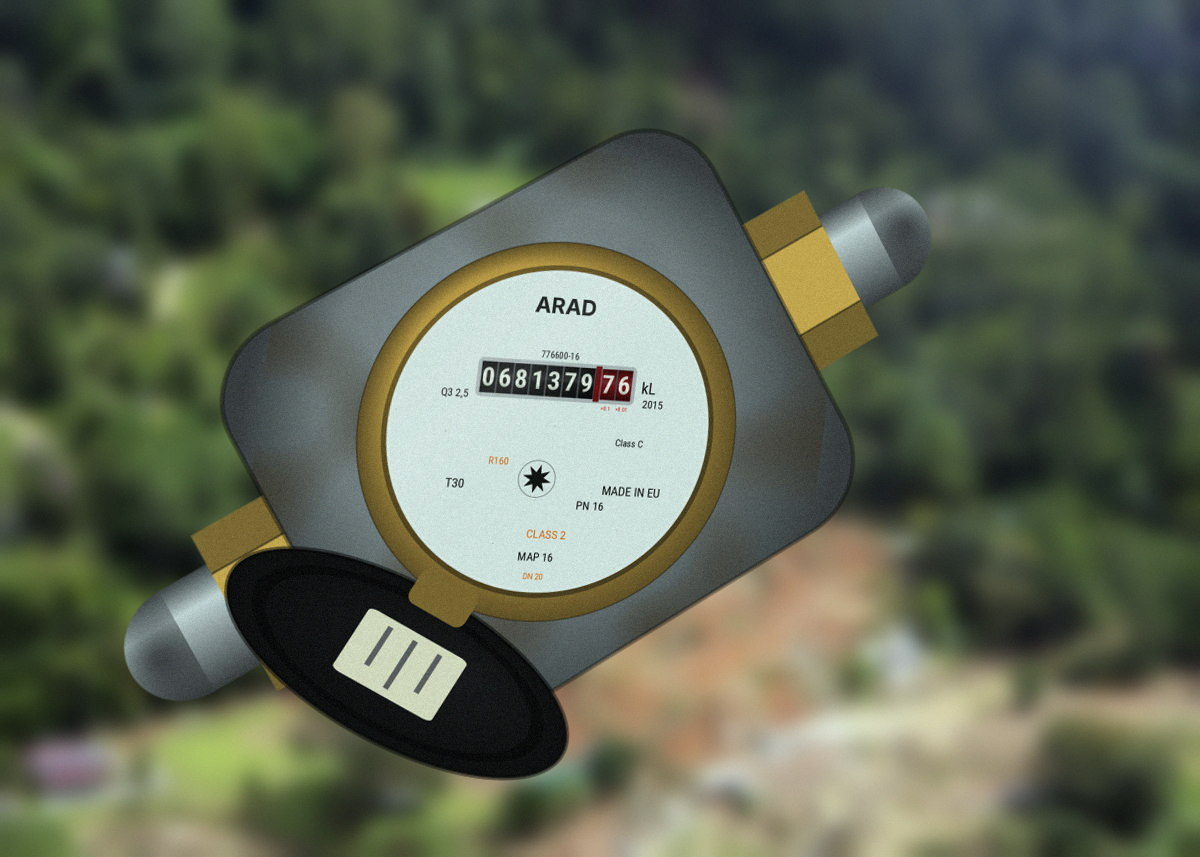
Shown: 681379.76 (kL)
